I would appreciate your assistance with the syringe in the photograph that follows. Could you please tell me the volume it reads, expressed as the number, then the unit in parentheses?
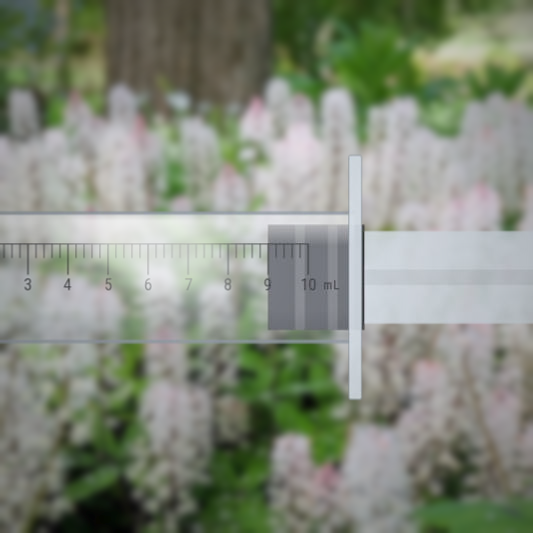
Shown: 9 (mL)
